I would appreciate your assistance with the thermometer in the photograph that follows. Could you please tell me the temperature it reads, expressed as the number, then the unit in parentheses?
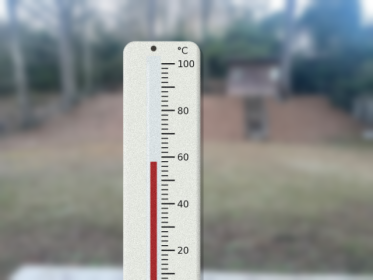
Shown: 58 (°C)
